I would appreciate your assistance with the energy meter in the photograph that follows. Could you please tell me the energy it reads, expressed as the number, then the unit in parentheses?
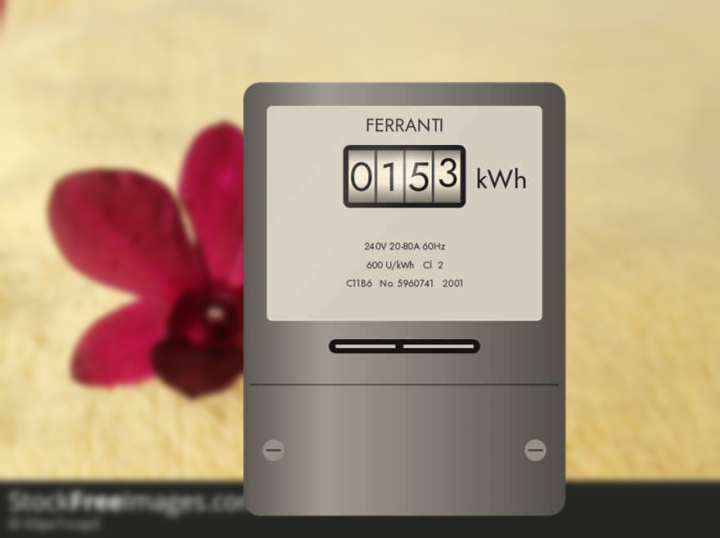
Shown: 153 (kWh)
